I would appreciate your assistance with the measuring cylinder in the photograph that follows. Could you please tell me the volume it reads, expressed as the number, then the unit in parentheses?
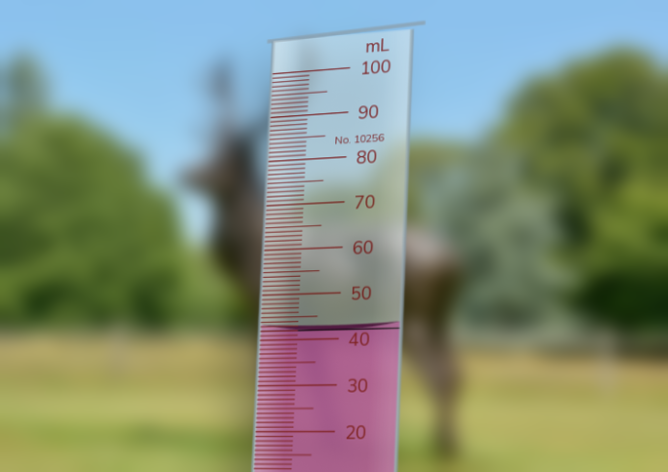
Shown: 42 (mL)
